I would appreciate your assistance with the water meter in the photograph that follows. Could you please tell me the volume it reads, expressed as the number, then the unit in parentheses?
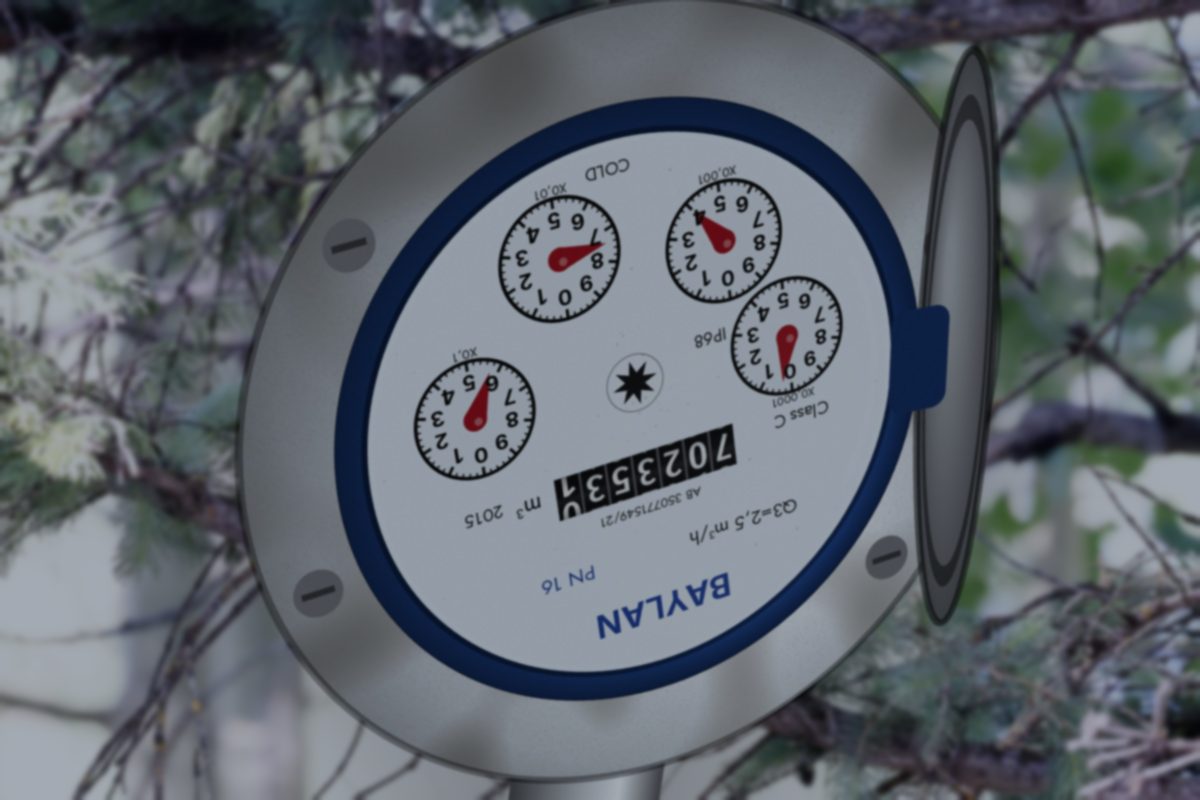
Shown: 7023530.5740 (m³)
